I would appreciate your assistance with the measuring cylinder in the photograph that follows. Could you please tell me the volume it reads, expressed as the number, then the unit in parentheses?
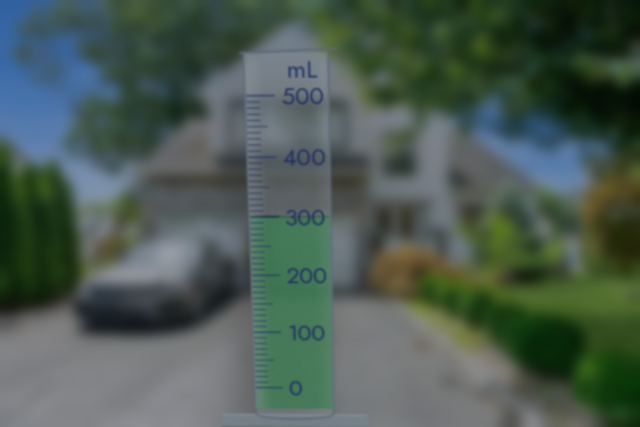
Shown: 300 (mL)
